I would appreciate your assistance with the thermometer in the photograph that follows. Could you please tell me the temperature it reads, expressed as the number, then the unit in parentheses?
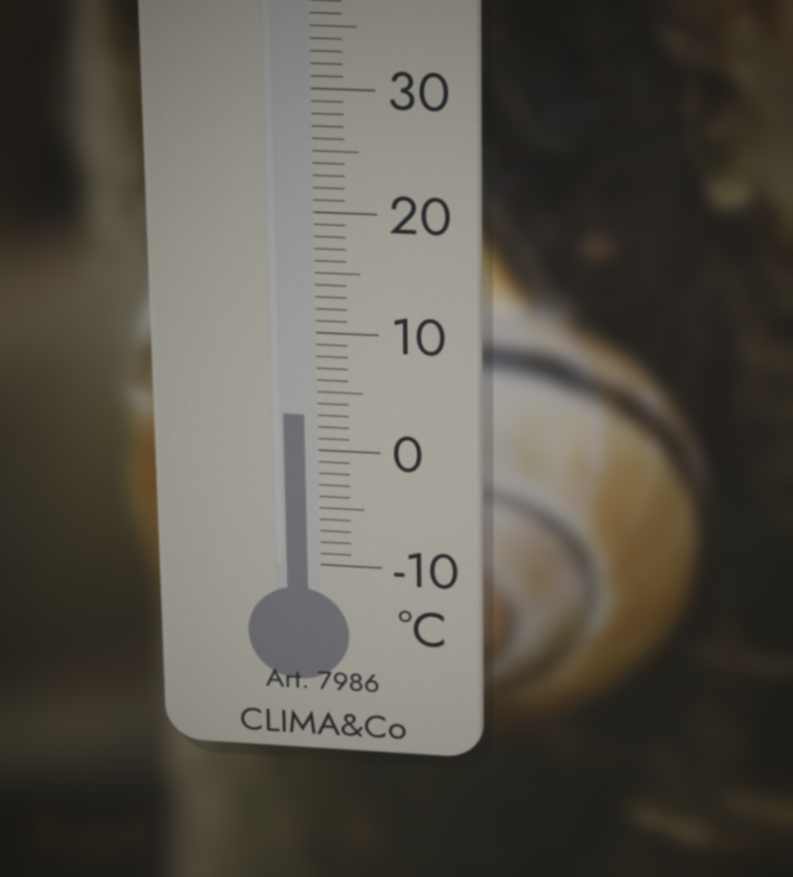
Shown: 3 (°C)
